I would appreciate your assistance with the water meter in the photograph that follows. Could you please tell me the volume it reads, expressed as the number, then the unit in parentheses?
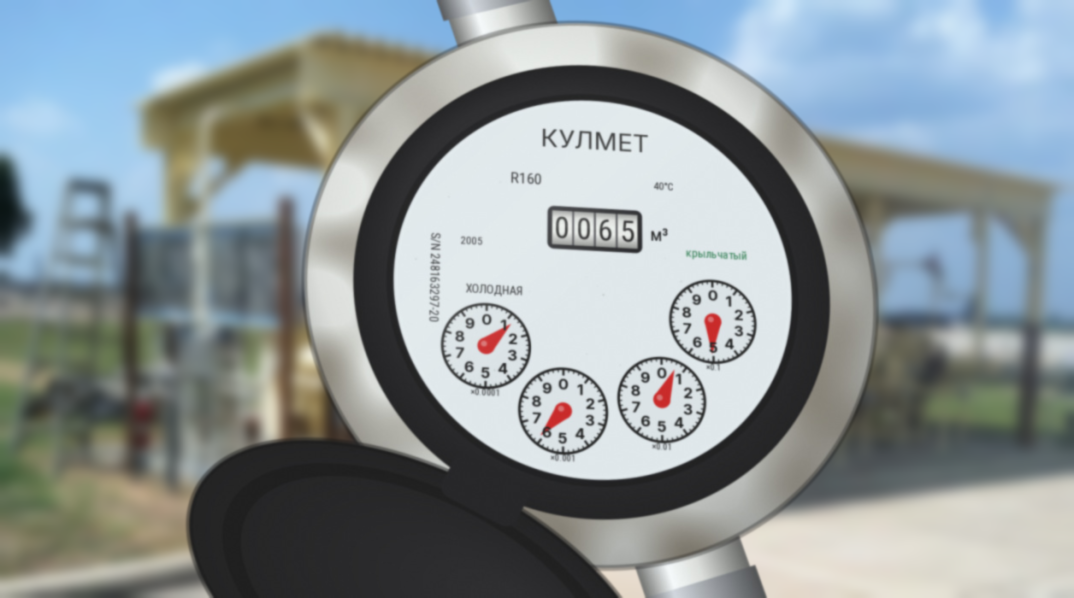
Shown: 65.5061 (m³)
